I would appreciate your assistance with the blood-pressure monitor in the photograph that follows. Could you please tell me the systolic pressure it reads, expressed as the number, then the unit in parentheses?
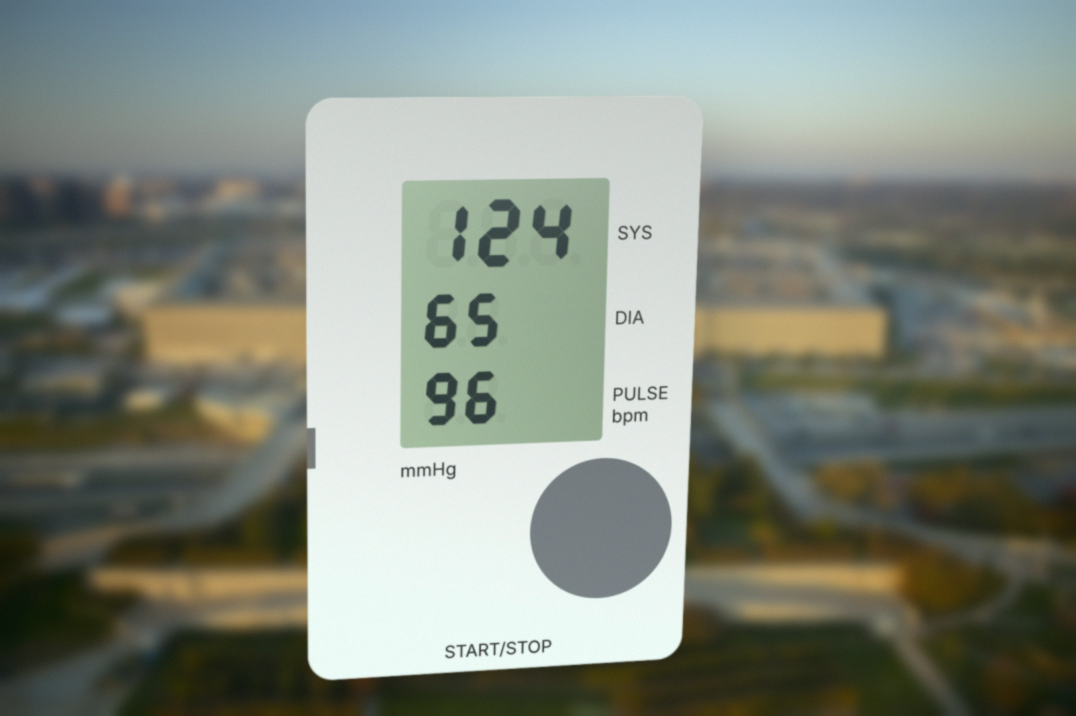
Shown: 124 (mmHg)
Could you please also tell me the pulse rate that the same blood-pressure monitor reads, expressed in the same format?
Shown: 96 (bpm)
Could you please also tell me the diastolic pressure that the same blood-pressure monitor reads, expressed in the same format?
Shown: 65 (mmHg)
